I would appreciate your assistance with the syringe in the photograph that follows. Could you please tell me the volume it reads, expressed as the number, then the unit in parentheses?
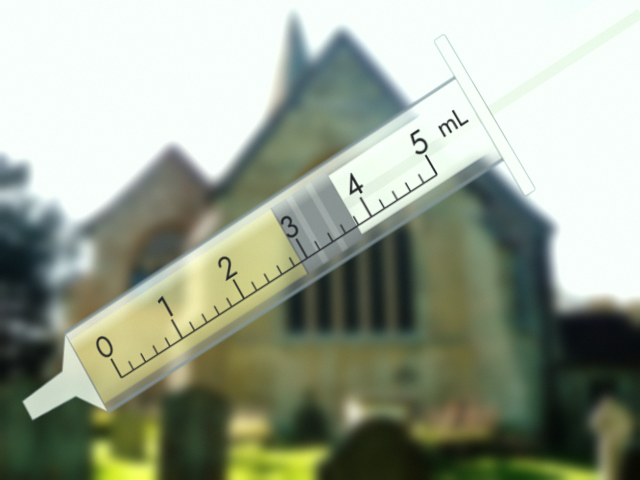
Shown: 2.9 (mL)
